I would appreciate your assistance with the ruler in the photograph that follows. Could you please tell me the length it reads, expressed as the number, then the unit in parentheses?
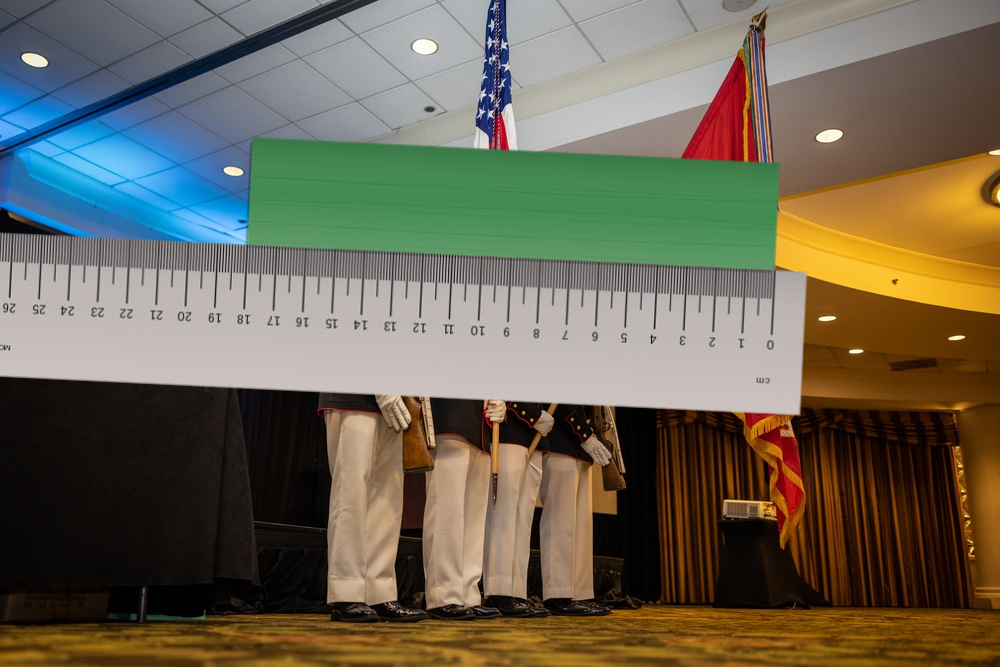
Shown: 18 (cm)
